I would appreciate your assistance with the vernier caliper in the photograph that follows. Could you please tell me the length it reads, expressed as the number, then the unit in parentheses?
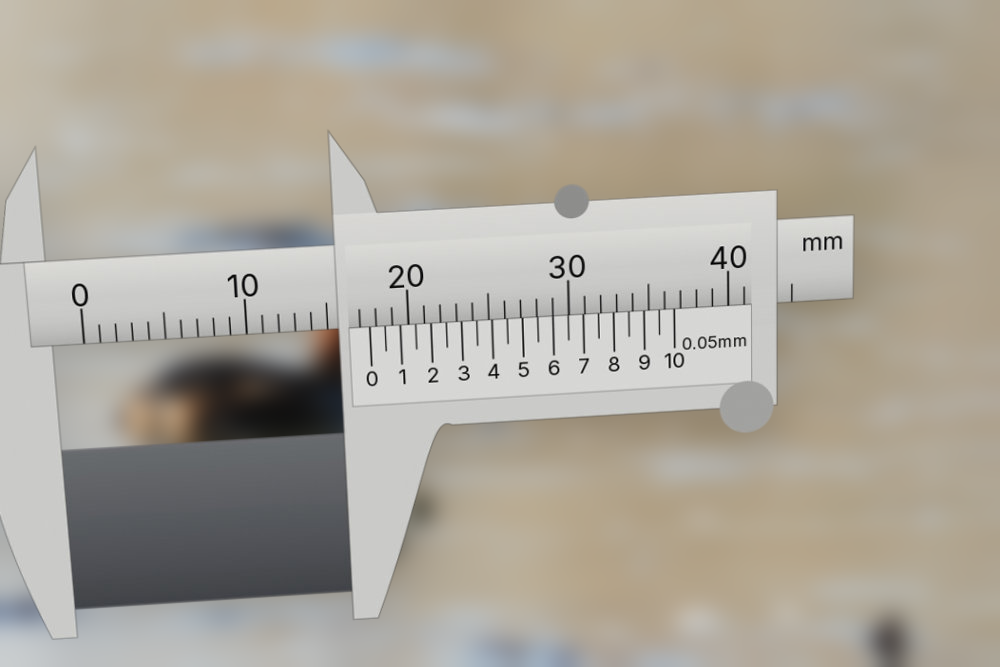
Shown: 17.6 (mm)
